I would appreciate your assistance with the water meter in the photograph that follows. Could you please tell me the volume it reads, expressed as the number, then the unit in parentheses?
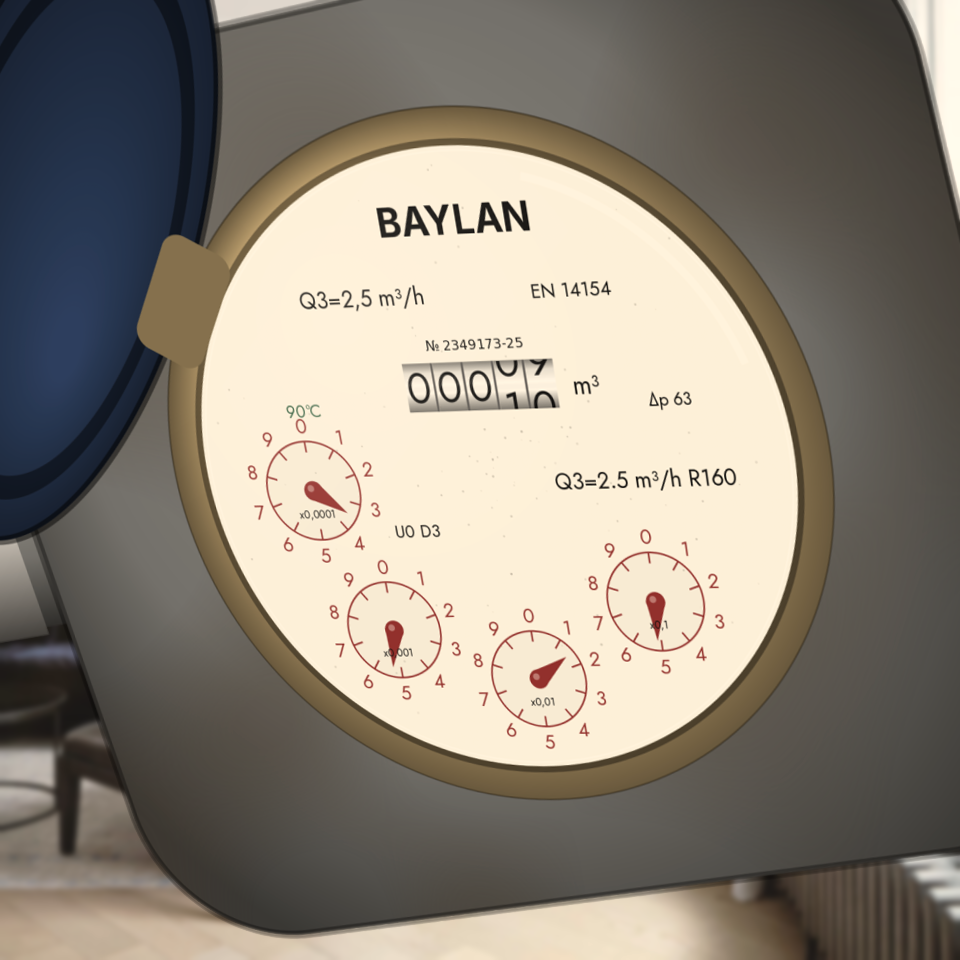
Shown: 9.5153 (m³)
